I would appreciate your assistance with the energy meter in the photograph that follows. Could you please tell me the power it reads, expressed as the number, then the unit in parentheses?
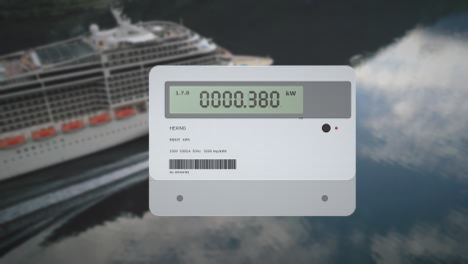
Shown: 0.380 (kW)
